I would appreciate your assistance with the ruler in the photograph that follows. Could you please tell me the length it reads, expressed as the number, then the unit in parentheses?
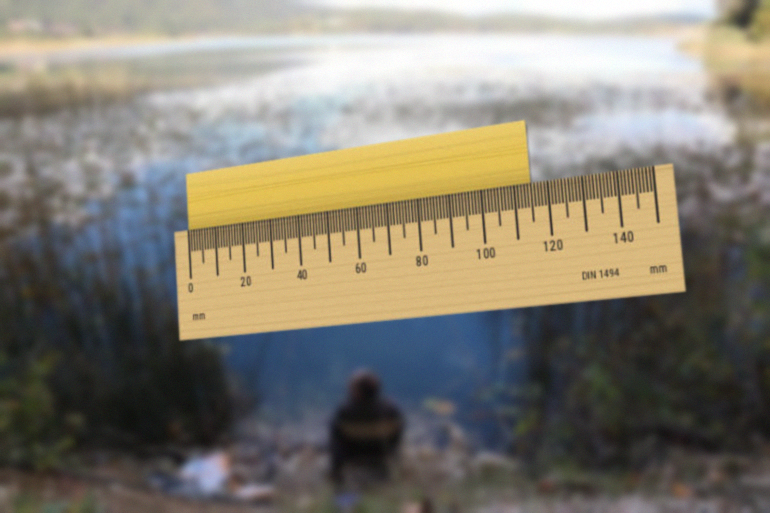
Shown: 115 (mm)
